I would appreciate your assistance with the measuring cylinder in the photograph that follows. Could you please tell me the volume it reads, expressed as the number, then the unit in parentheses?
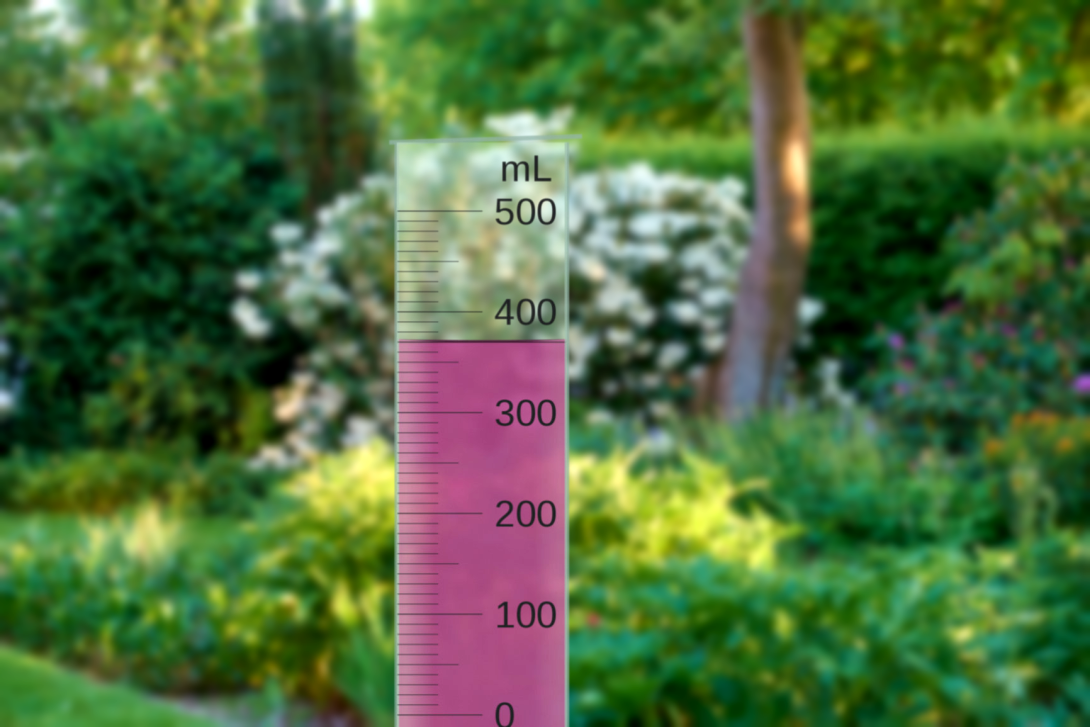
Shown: 370 (mL)
